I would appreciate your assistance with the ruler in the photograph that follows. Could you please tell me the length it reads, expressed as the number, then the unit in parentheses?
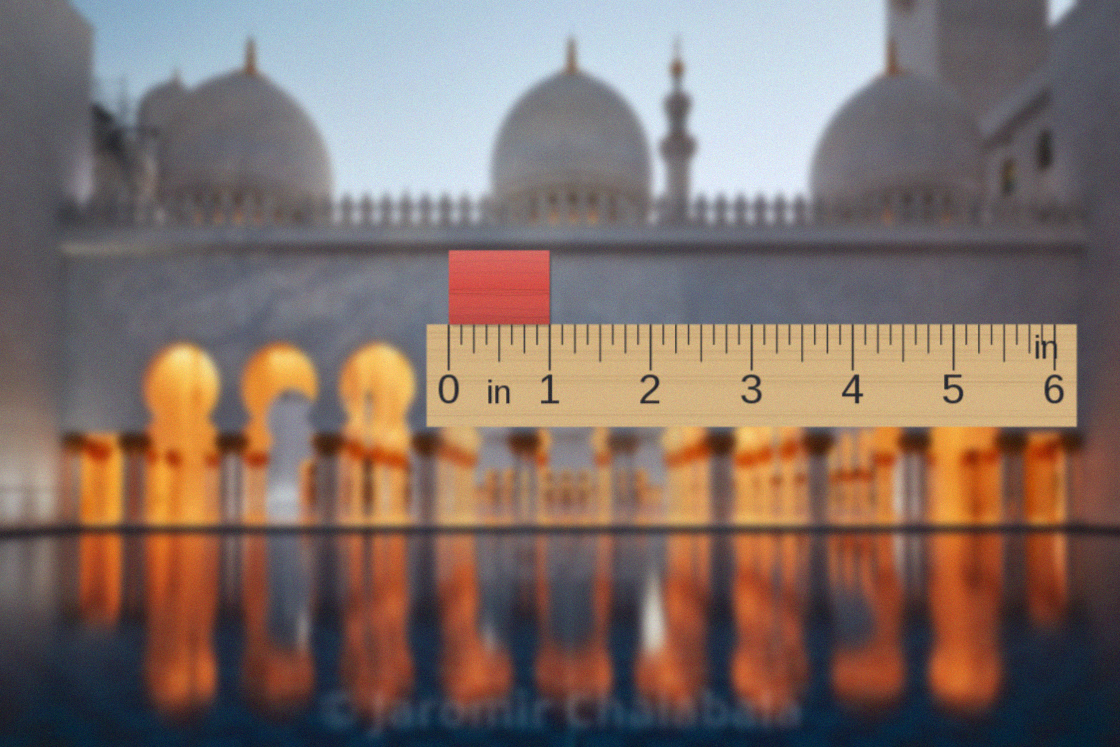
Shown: 1 (in)
